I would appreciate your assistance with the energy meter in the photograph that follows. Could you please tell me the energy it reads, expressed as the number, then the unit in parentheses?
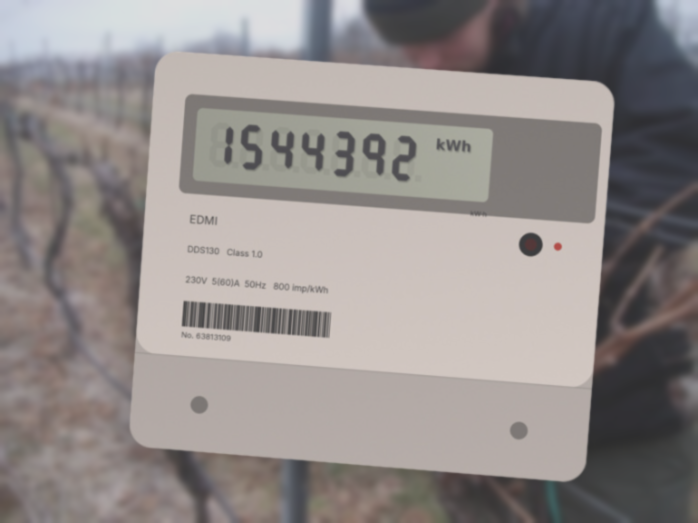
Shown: 1544392 (kWh)
